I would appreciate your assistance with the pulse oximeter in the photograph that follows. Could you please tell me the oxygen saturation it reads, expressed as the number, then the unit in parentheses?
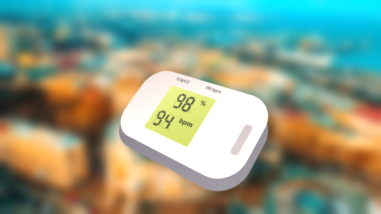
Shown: 98 (%)
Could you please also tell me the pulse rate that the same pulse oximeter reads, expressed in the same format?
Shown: 94 (bpm)
